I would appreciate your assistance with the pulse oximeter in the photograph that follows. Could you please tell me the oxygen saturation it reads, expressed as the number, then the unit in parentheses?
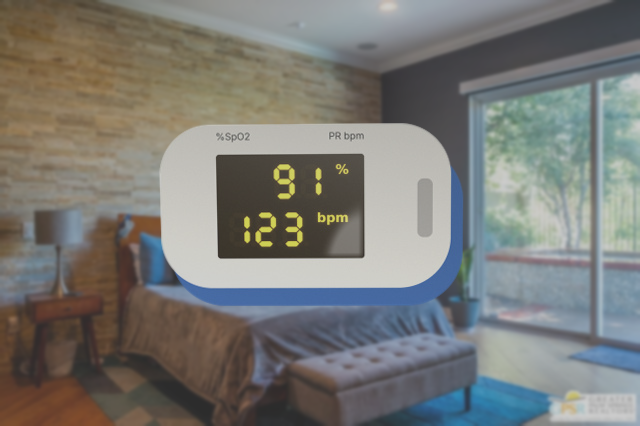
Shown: 91 (%)
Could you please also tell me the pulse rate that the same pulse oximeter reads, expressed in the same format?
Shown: 123 (bpm)
